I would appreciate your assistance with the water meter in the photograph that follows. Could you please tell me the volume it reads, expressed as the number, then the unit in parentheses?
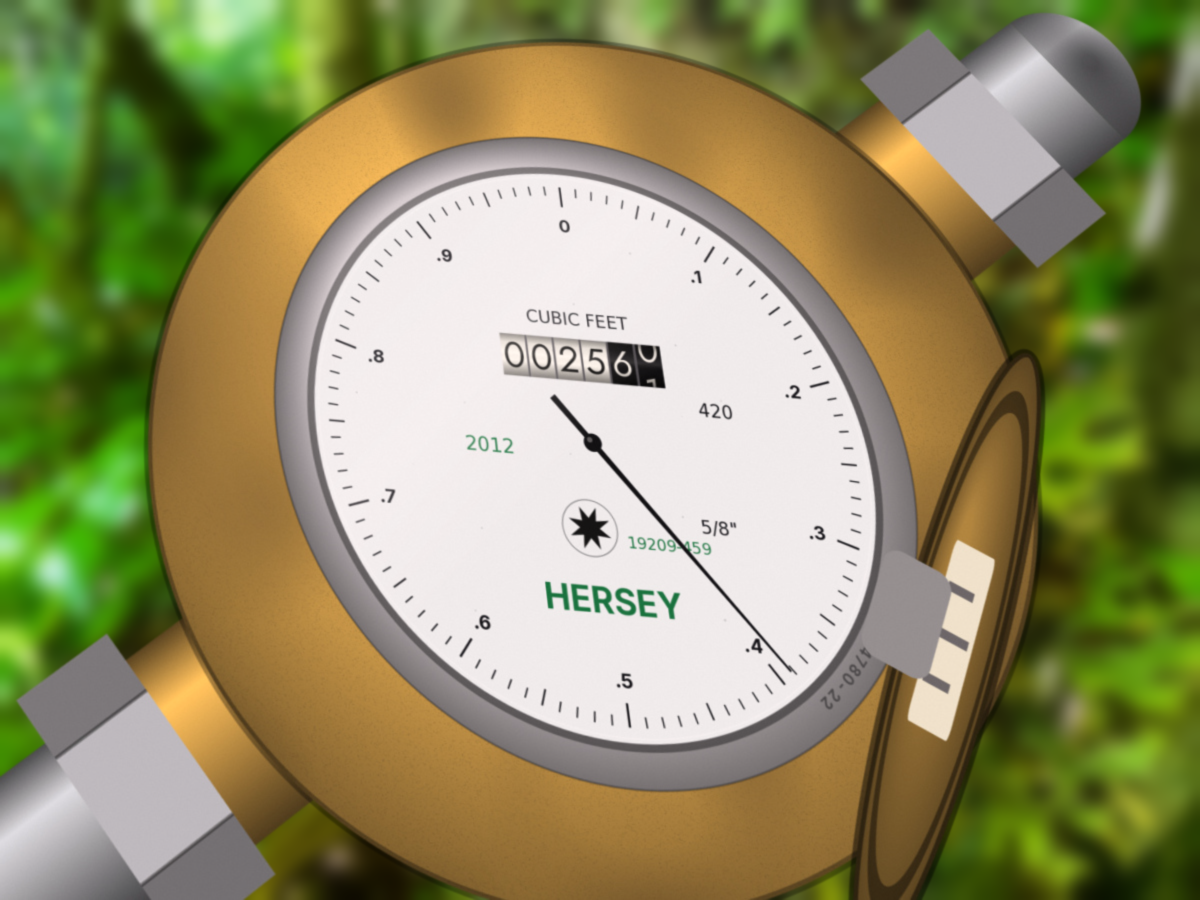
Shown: 2560.39 (ft³)
